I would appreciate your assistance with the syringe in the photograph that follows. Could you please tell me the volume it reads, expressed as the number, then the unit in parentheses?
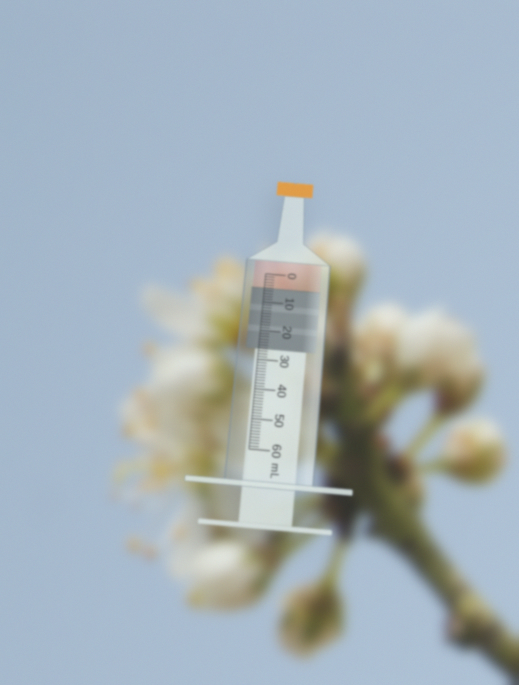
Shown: 5 (mL)
